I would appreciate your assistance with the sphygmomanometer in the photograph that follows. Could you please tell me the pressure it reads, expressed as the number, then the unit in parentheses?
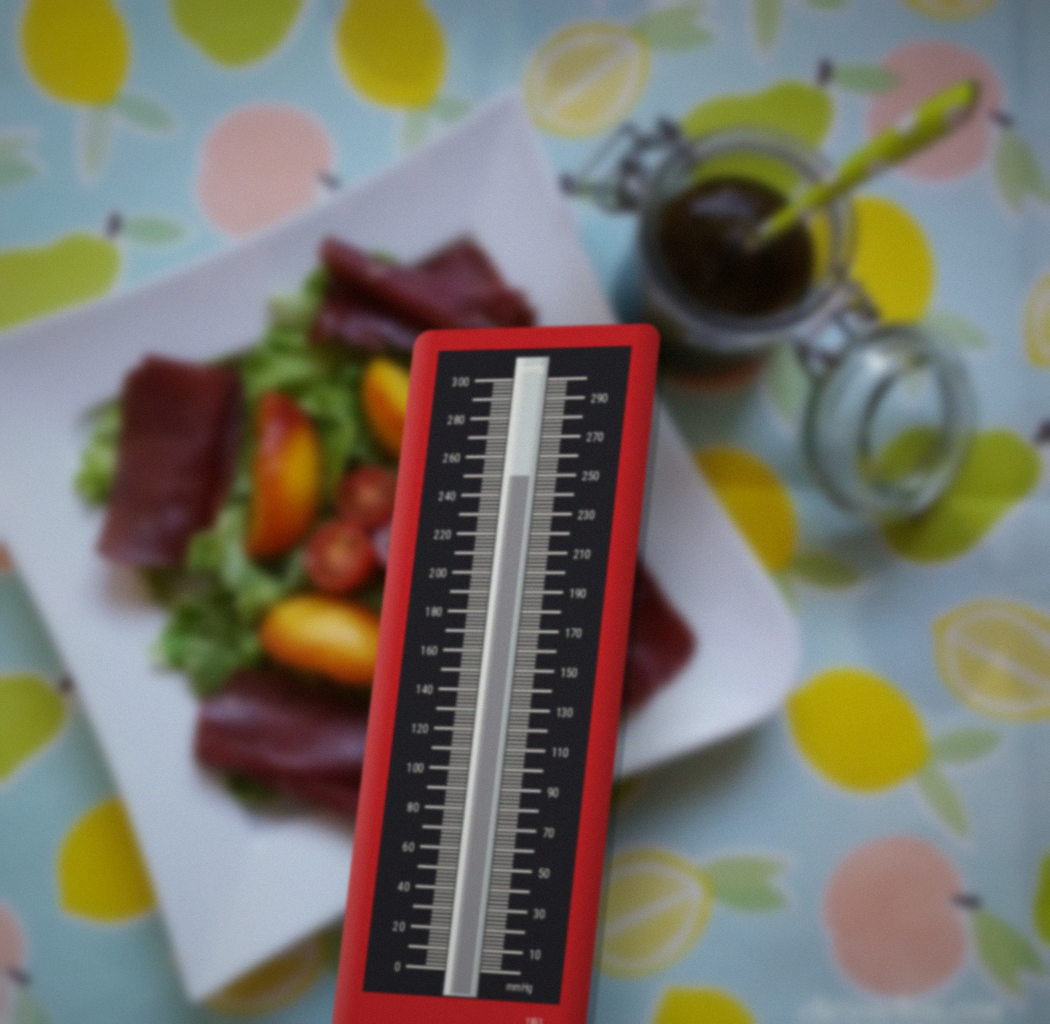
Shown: 250 (mmHg)
